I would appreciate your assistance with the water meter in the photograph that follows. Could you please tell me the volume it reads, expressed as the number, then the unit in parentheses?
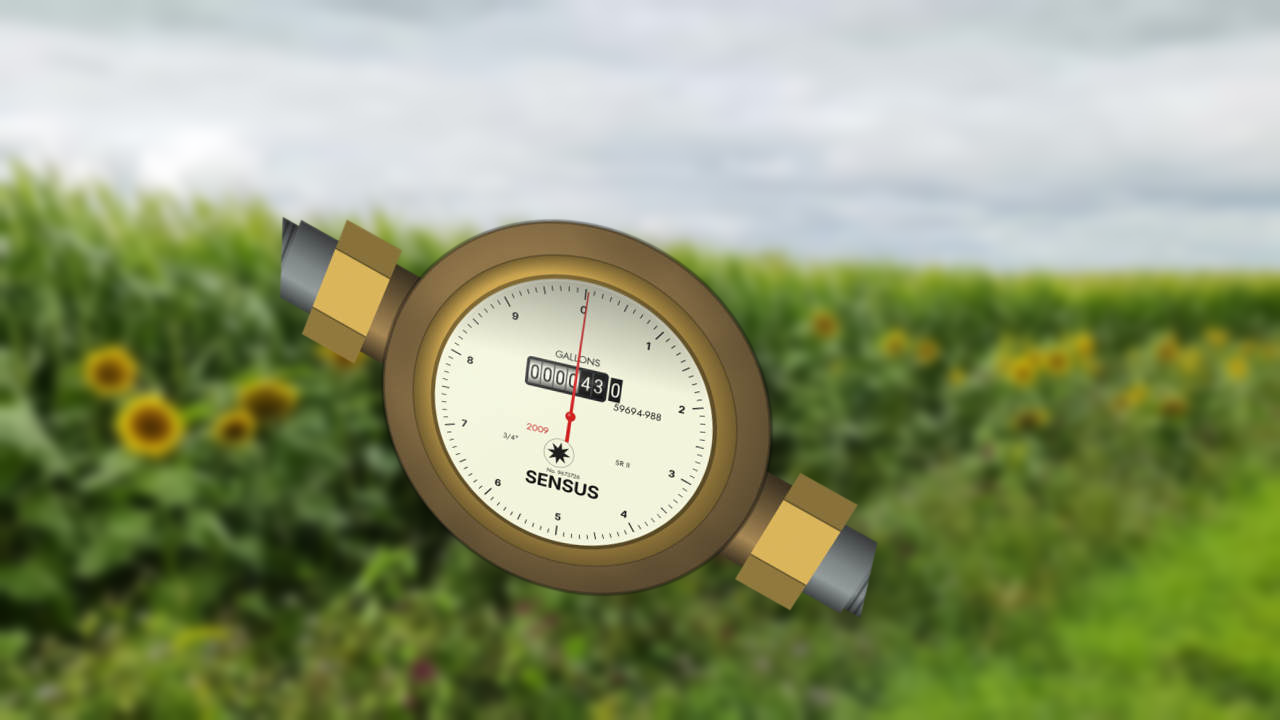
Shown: 430.0 (gal)
